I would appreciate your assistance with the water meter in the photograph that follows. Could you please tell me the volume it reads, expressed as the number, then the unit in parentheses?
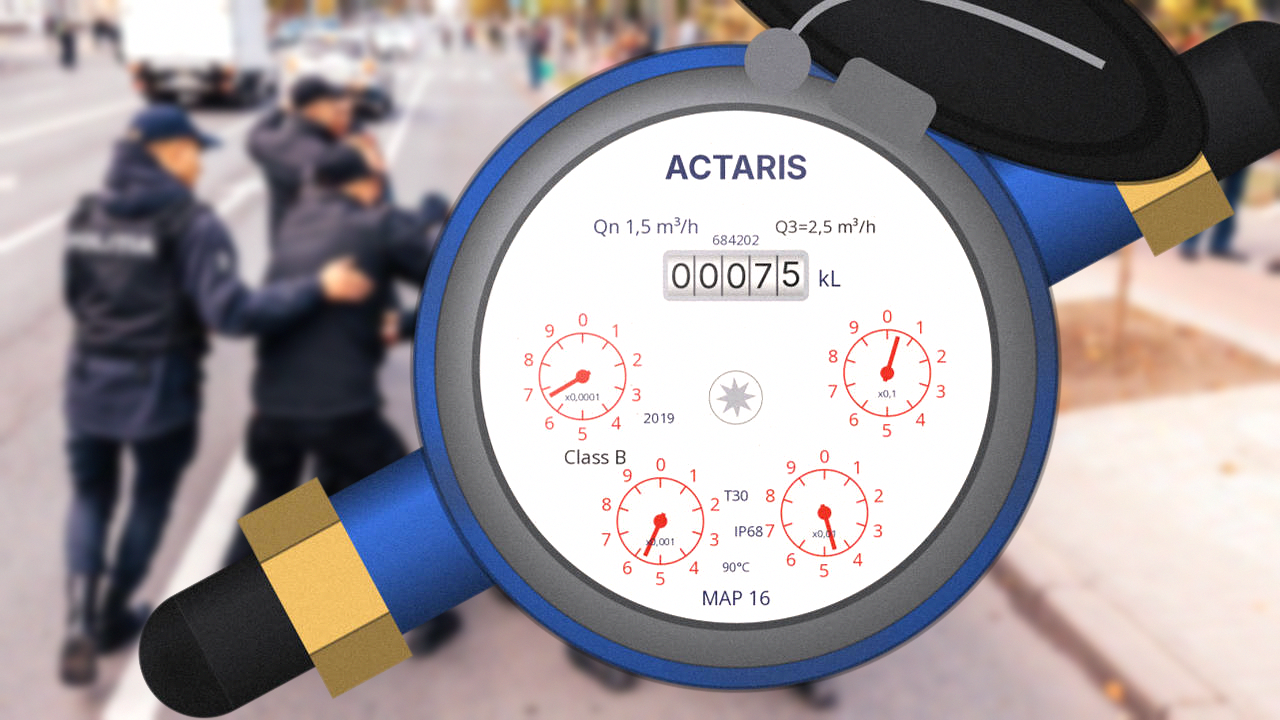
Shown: 75.0456 (kL)
